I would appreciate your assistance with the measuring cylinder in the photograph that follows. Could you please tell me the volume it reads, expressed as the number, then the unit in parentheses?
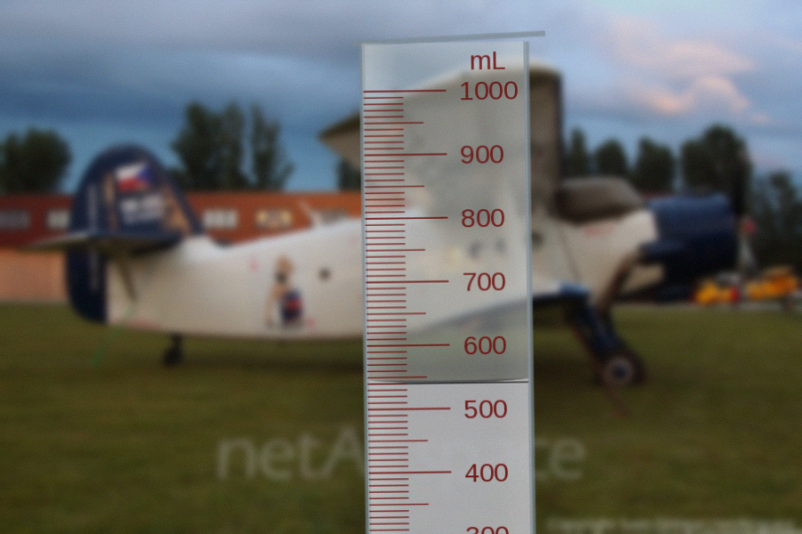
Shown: 540 (mL)
